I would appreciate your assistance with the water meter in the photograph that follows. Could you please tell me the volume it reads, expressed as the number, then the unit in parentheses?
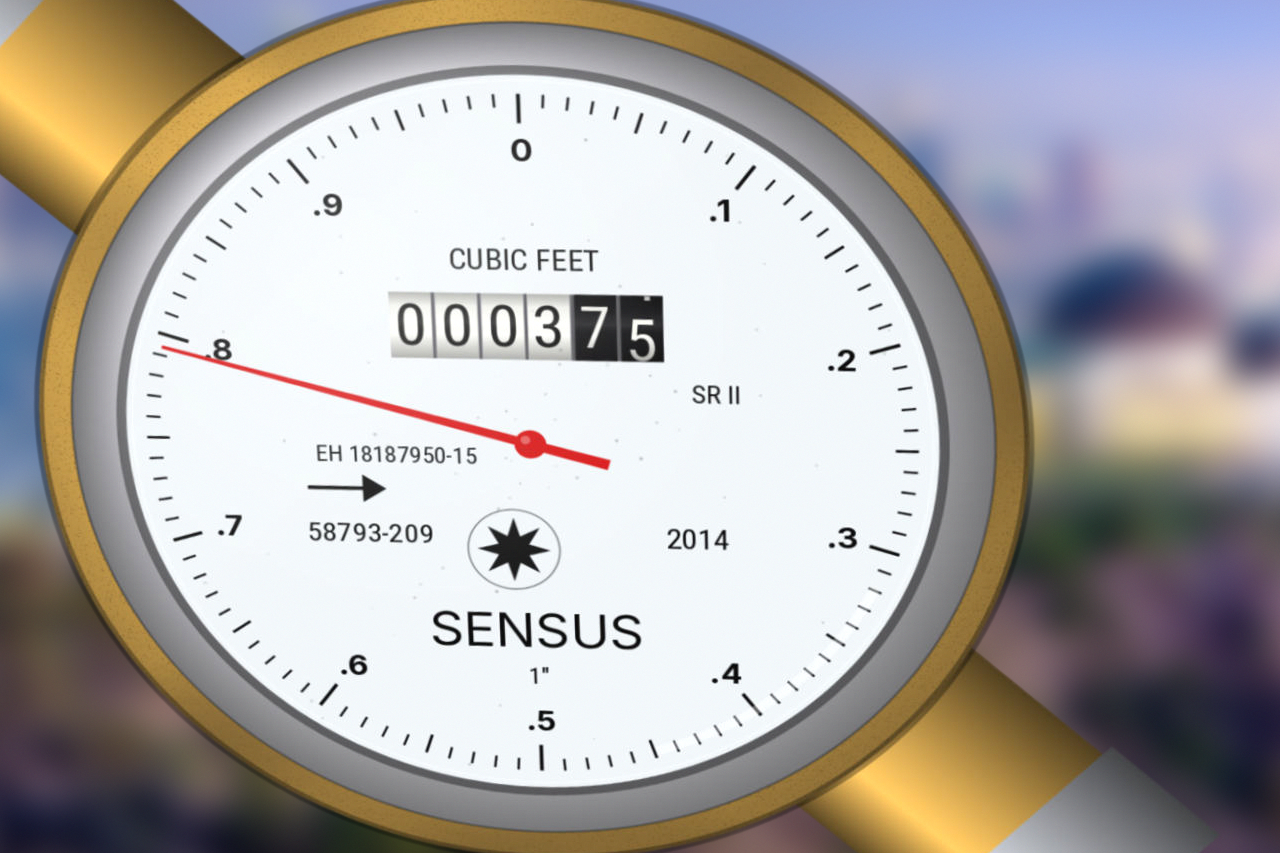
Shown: 374.79 (ft³)
